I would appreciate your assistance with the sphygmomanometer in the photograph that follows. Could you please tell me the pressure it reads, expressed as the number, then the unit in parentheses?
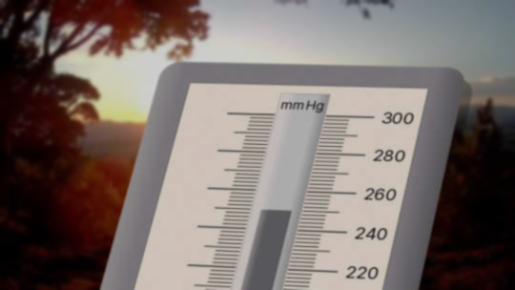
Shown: 250 (mmHg)
